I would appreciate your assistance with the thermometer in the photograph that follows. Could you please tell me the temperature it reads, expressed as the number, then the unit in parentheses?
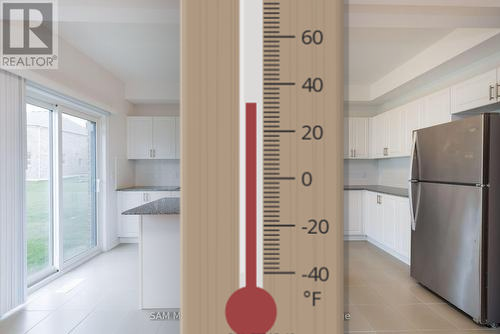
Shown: 32 (°F)
